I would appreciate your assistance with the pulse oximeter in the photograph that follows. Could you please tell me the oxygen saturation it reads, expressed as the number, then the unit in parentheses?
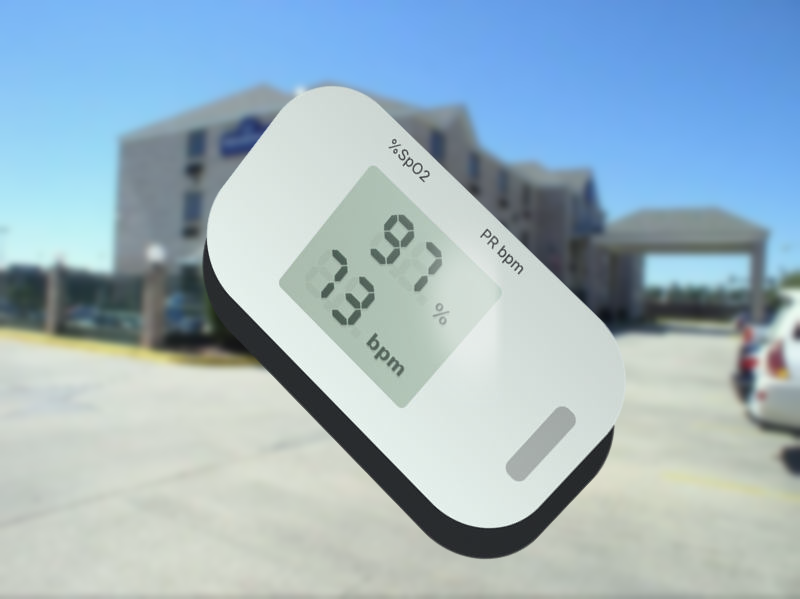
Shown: 97 (%)
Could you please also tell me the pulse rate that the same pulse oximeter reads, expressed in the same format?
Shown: 73 (bpm)
